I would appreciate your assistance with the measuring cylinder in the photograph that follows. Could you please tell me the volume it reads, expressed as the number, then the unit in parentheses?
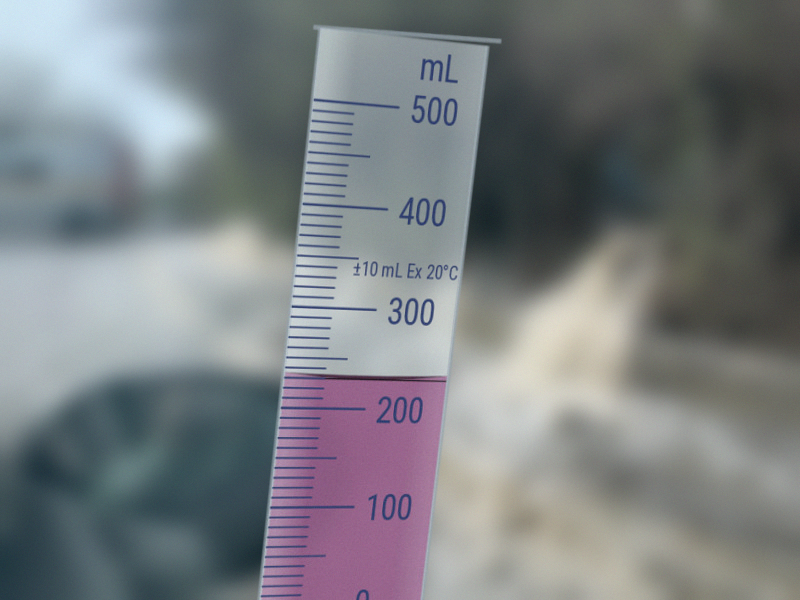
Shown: 230 (mL)
